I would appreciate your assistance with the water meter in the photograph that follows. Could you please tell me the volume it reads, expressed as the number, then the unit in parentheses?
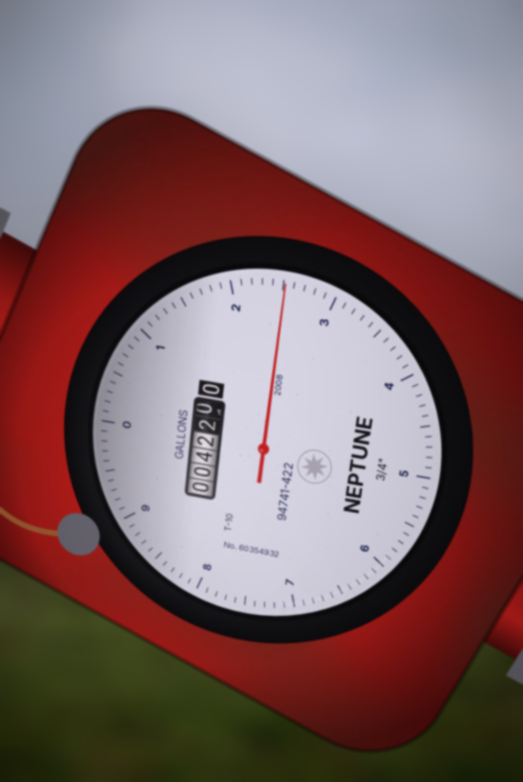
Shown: 42202.5 (gal)
